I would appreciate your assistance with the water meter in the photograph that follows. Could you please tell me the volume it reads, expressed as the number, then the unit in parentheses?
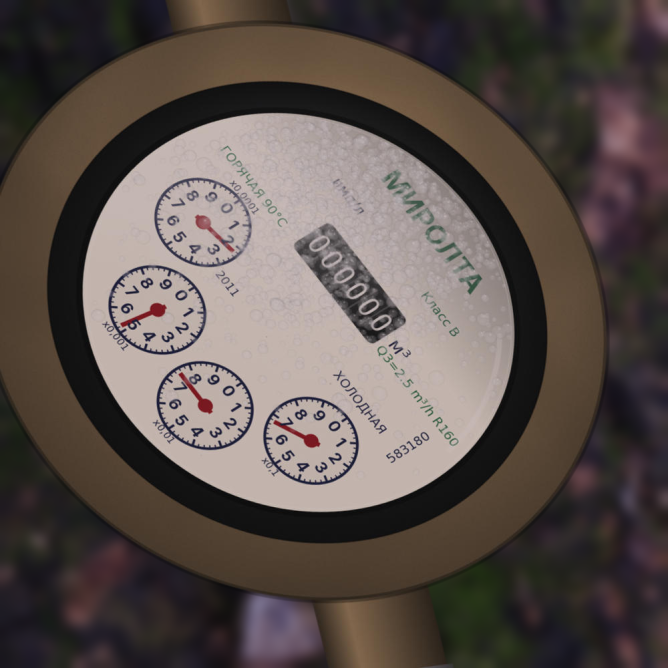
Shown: 0.6752 (m³)
